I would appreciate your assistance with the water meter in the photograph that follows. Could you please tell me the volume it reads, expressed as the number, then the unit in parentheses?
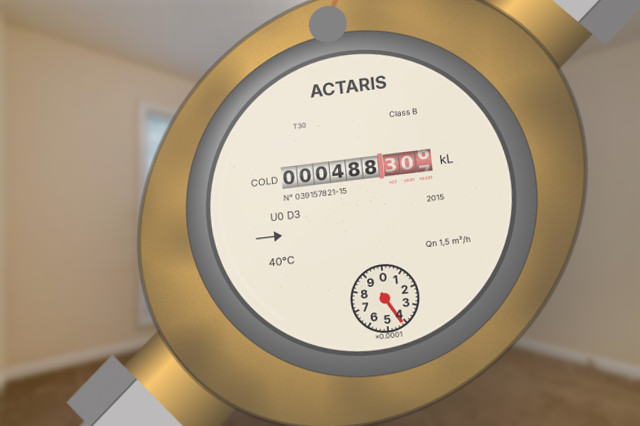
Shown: 488.3064 (kL)
